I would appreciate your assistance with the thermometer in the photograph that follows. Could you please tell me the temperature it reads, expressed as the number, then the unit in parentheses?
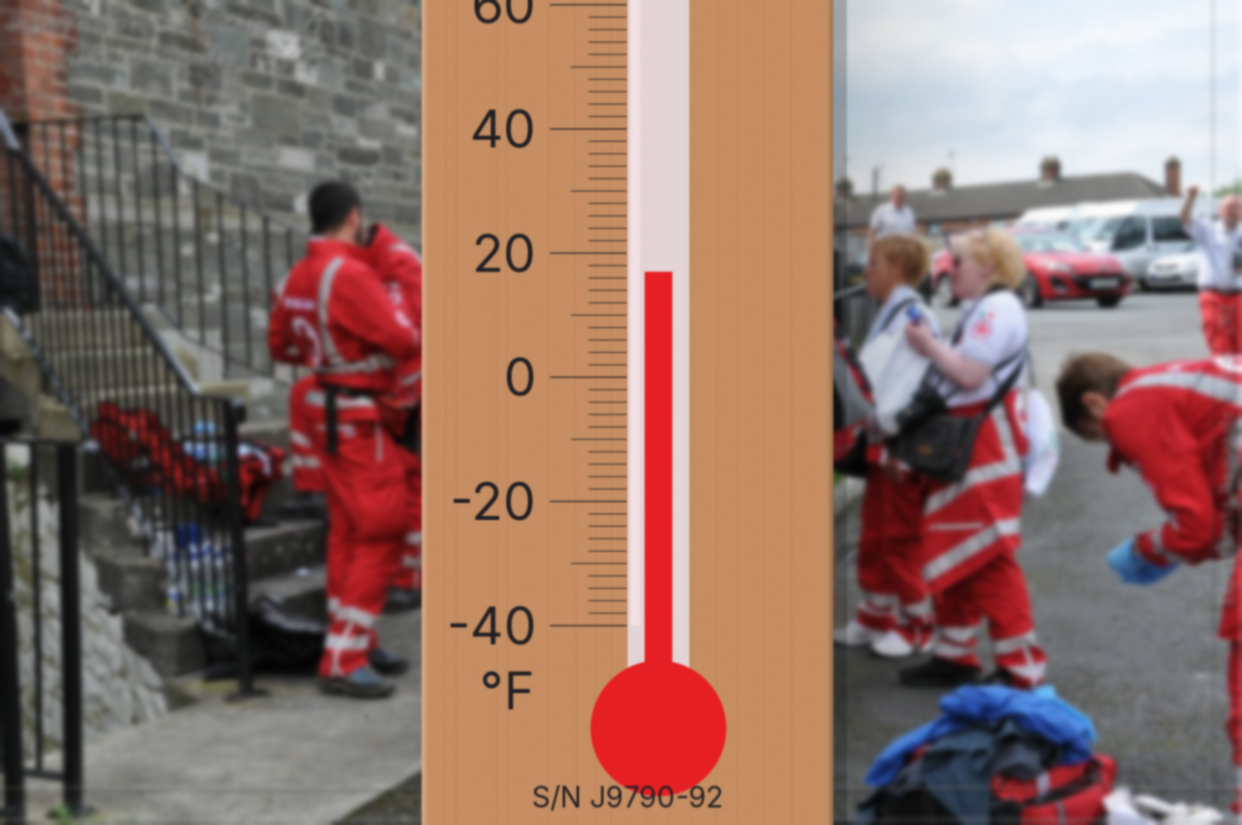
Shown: 17 (°F)
